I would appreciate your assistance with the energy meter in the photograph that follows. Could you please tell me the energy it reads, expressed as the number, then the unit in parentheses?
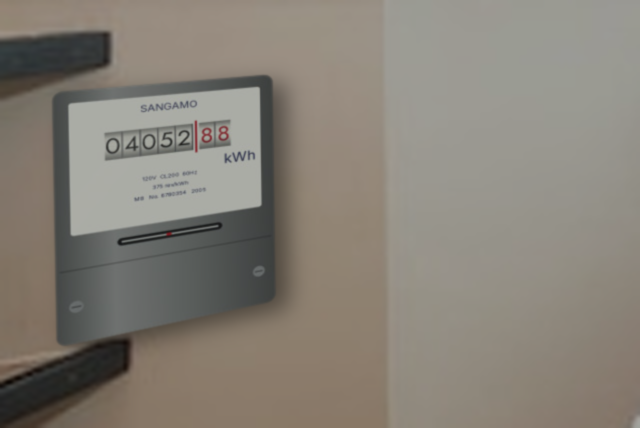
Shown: 4052.88 (kWh)
